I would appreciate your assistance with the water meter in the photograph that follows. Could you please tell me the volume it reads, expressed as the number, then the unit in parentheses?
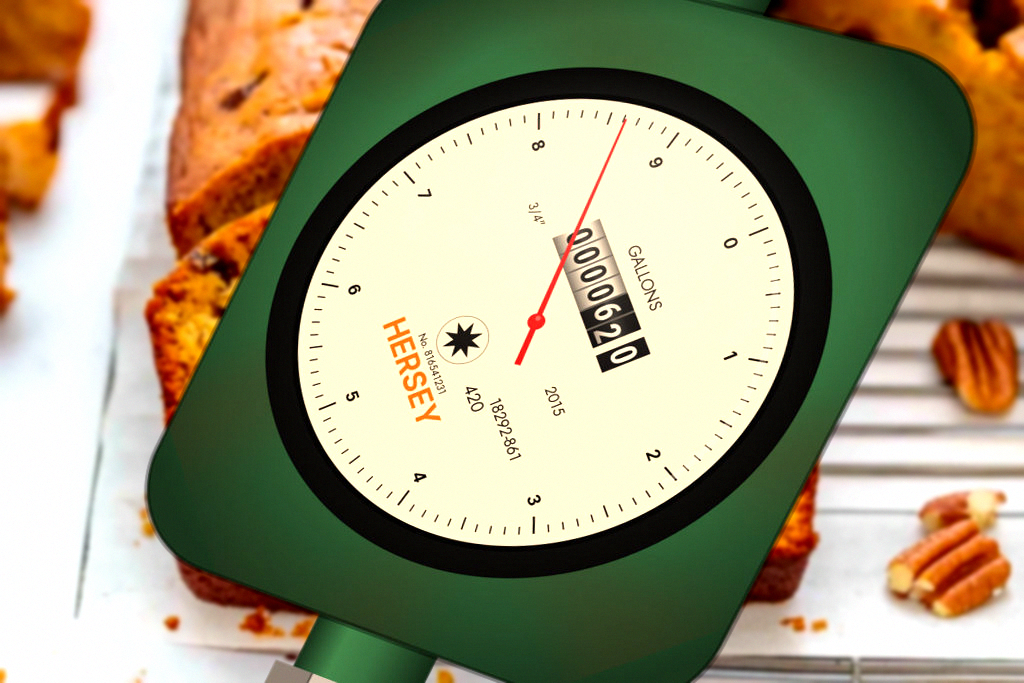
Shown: 618.6 (gal)
